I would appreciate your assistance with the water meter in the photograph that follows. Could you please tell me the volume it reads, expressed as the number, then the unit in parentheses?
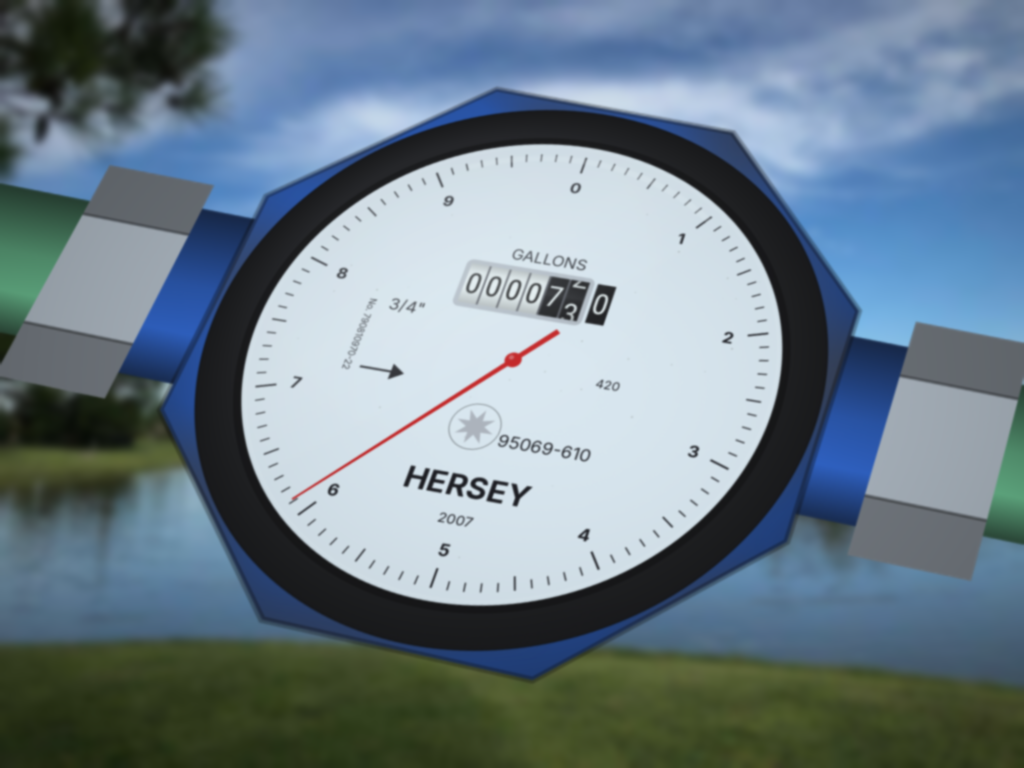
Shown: 726.1 (gal)
